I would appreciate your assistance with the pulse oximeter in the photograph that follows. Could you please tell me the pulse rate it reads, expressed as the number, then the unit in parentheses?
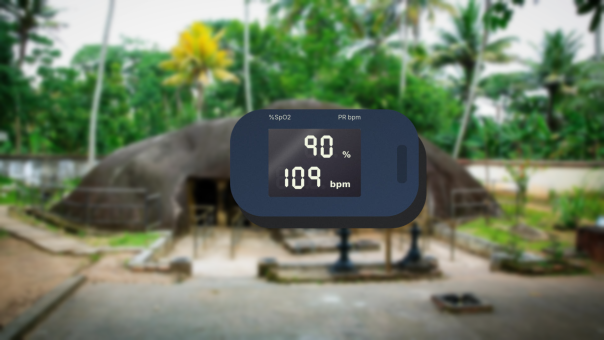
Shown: 109 (bpm)
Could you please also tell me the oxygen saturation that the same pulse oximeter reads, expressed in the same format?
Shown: 90 (%)
